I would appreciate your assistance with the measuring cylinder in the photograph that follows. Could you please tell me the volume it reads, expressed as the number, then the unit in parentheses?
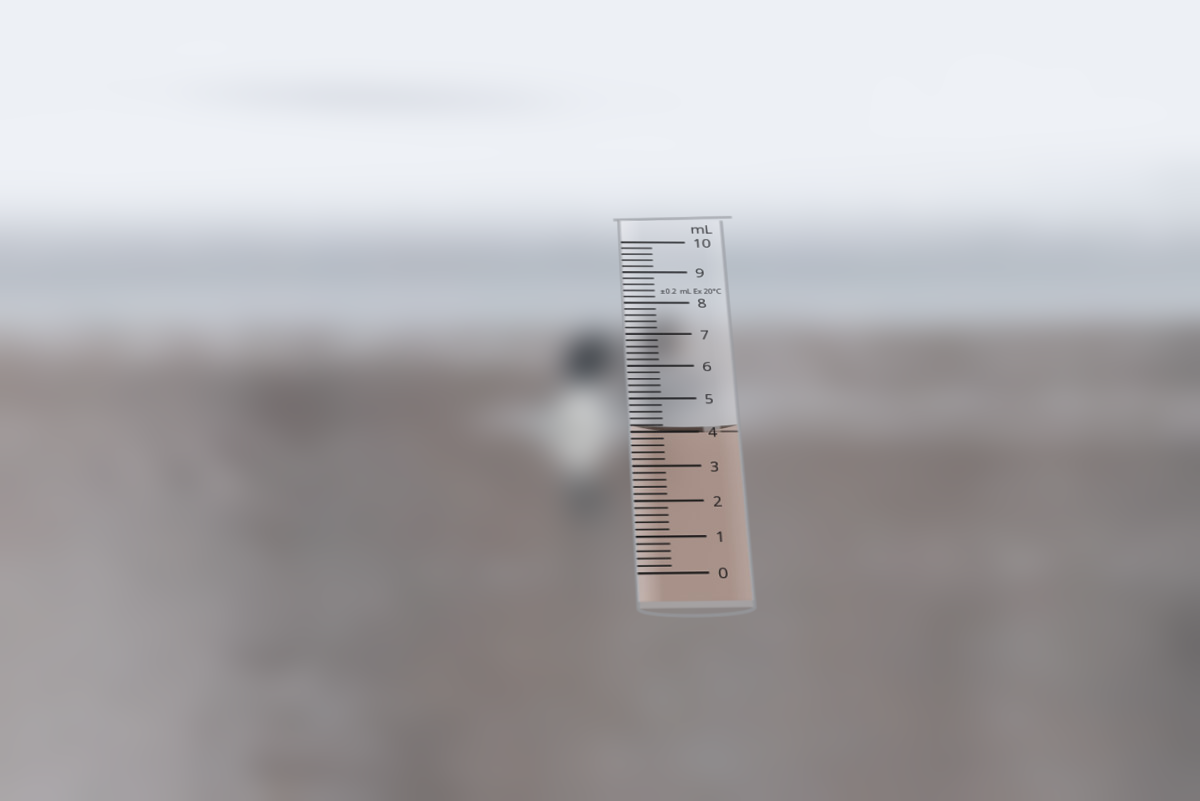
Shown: 4 (mL)
